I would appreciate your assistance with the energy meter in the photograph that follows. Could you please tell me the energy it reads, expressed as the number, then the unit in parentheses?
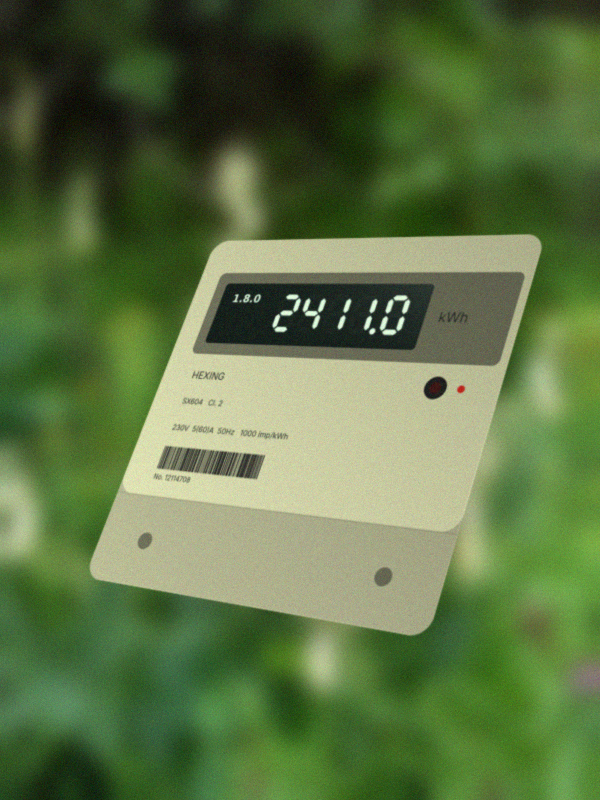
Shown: 2411.0 (kWh)
